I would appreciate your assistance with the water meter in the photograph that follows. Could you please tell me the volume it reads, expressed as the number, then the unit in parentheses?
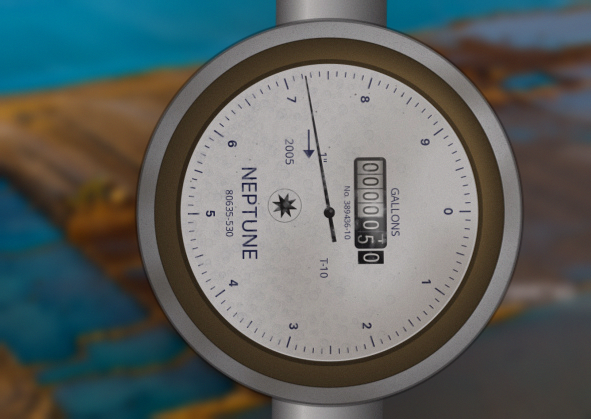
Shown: 47.2 (gal)
